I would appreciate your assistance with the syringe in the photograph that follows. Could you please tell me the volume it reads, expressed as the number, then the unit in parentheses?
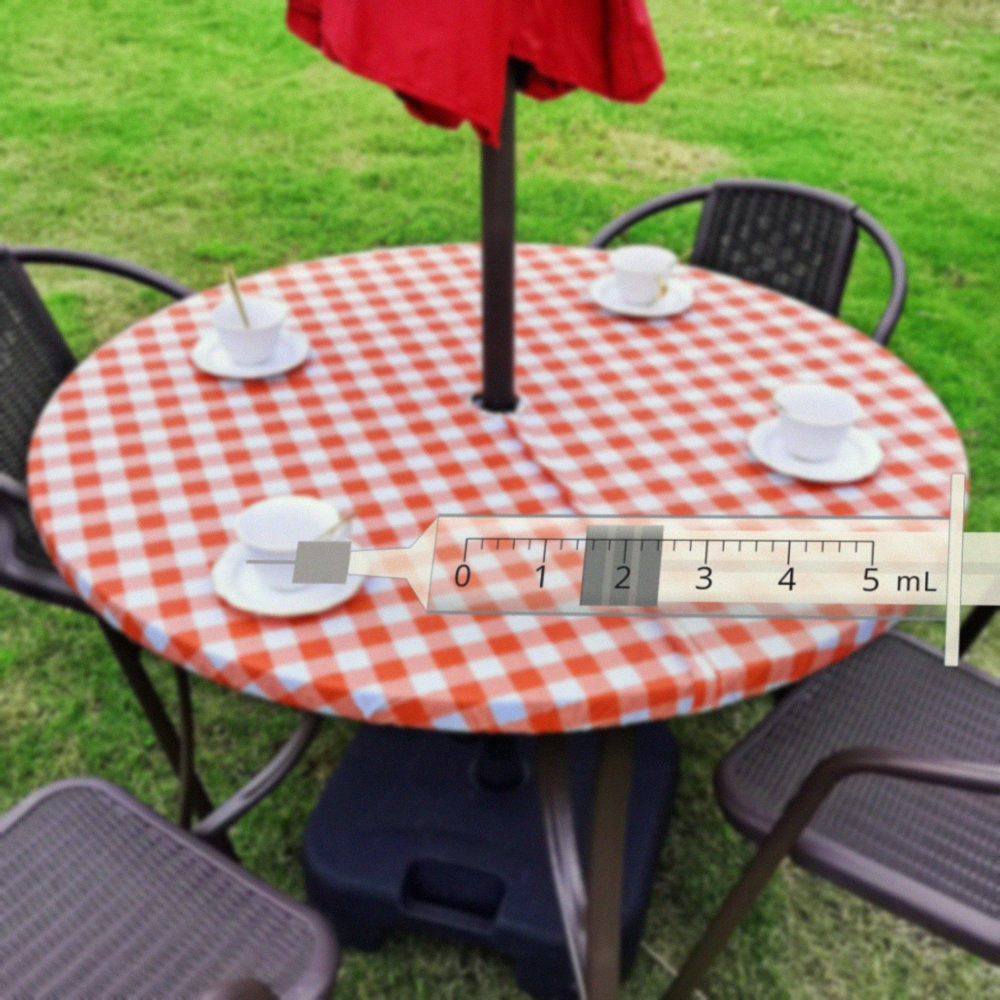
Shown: 1.5 (mL)
